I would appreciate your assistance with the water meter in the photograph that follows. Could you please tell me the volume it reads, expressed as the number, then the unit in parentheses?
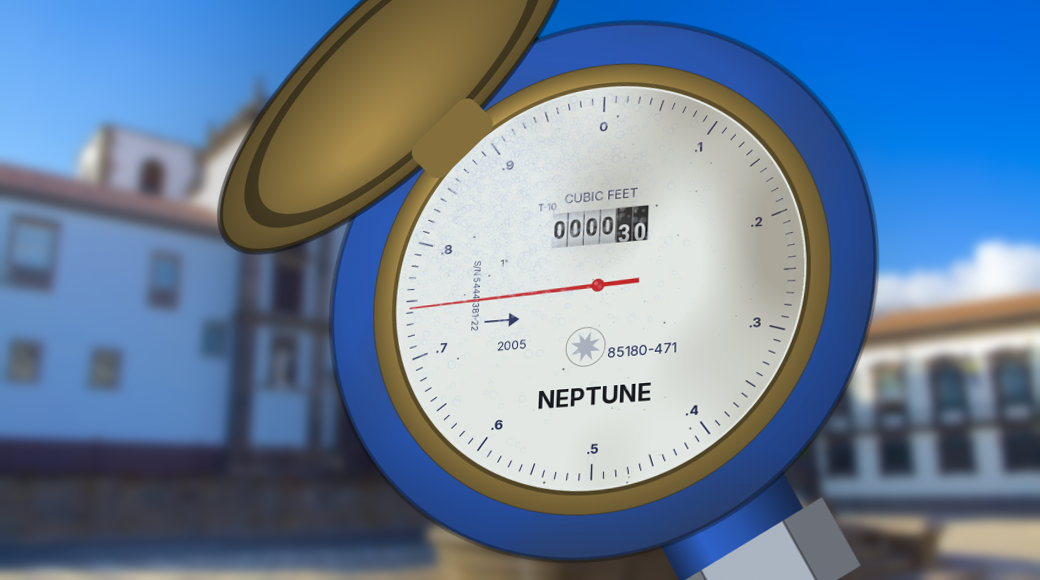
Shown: 29.74 (ft³)
